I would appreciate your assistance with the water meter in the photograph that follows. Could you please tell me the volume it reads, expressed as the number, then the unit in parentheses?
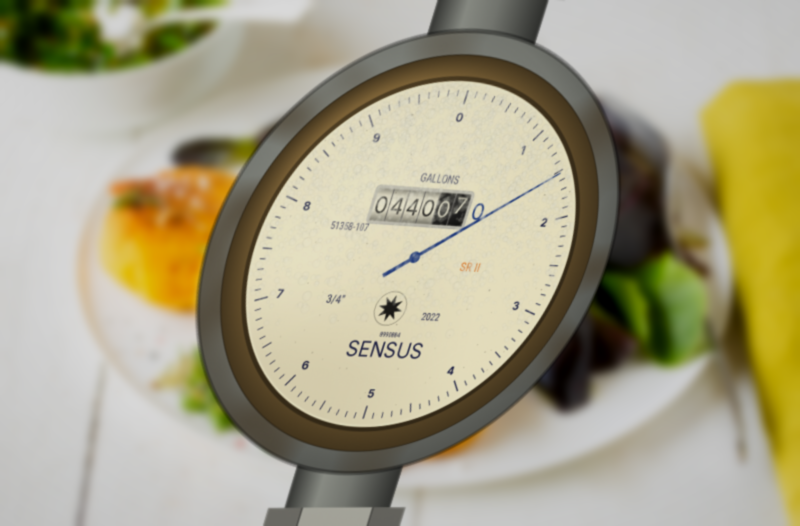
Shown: 440071.5 (gal)
